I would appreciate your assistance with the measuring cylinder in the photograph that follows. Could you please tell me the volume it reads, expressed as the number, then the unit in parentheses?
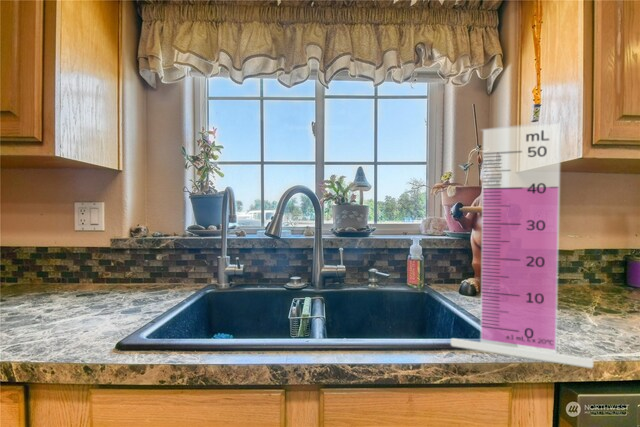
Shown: 40 (mL)
